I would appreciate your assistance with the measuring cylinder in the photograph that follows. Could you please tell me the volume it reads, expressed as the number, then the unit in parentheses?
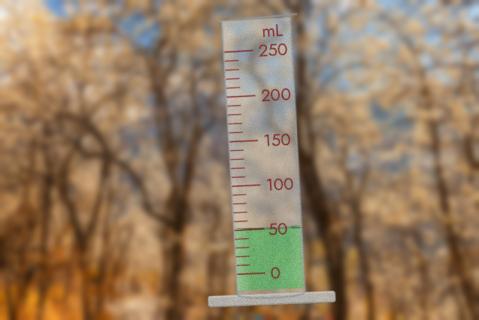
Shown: 50 (mL)
